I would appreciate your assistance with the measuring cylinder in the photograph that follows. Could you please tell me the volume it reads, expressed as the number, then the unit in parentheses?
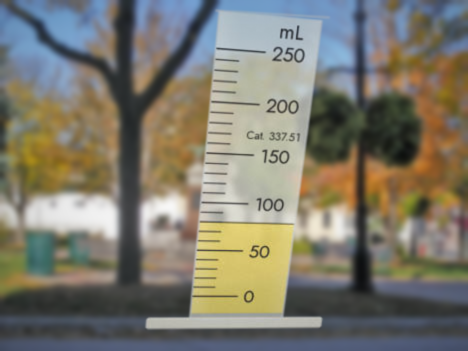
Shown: 80 (mL)
